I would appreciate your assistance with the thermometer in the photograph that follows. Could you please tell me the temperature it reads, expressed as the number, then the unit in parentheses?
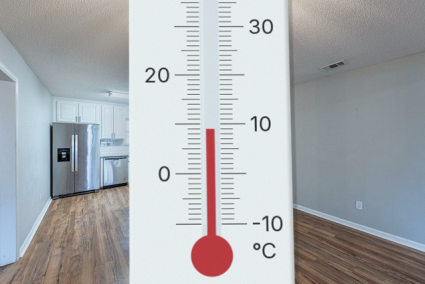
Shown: 9 (°C)
